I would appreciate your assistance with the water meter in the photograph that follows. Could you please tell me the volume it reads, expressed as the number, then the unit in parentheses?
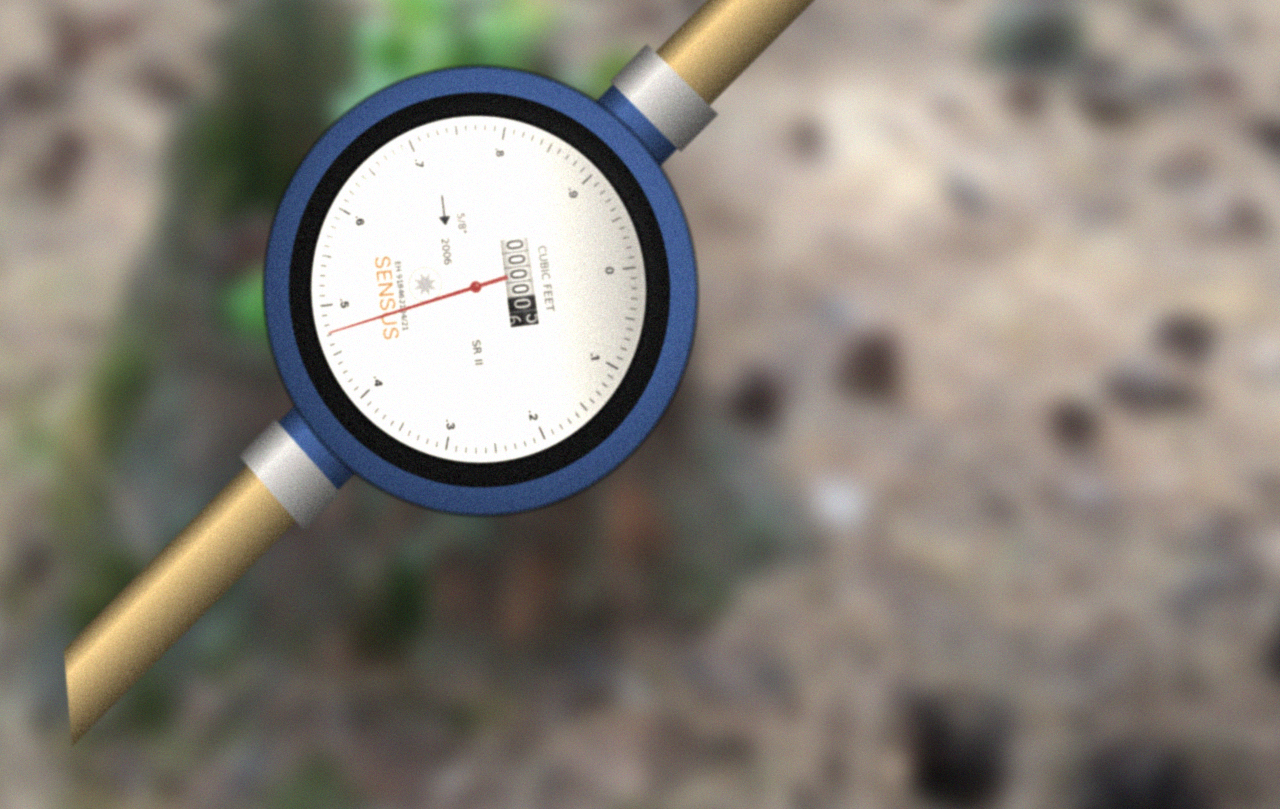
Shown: 5.47 (ft³)
